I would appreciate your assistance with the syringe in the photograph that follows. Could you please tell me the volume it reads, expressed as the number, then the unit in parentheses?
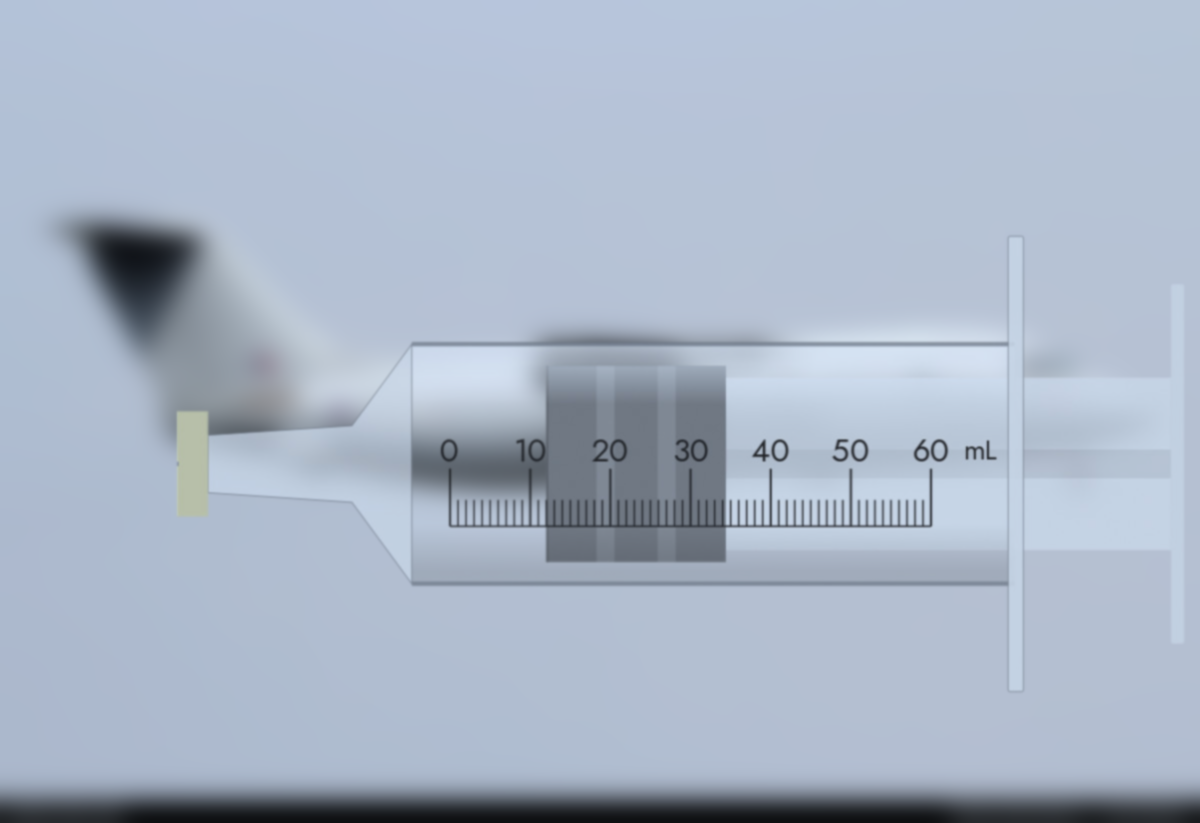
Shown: 12 (mL)
